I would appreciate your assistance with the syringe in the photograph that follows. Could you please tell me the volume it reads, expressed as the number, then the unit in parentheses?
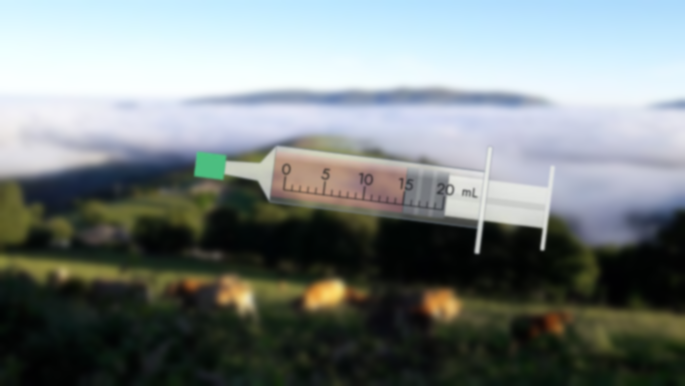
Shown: 15 (mL)
